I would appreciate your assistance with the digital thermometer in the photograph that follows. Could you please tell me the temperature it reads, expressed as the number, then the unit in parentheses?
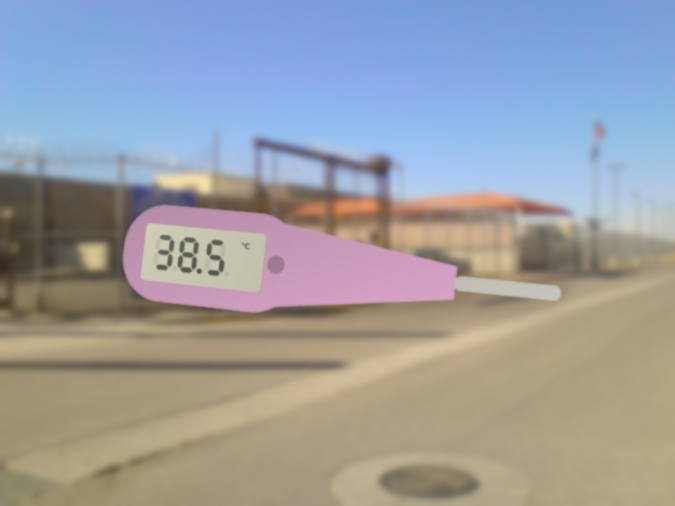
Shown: 38.5 (°C)
